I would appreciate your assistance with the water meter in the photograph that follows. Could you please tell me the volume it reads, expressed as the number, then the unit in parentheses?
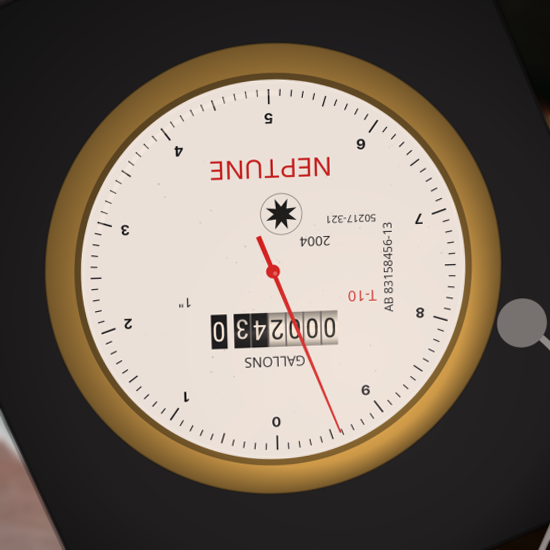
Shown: 2429.4 (gal)
